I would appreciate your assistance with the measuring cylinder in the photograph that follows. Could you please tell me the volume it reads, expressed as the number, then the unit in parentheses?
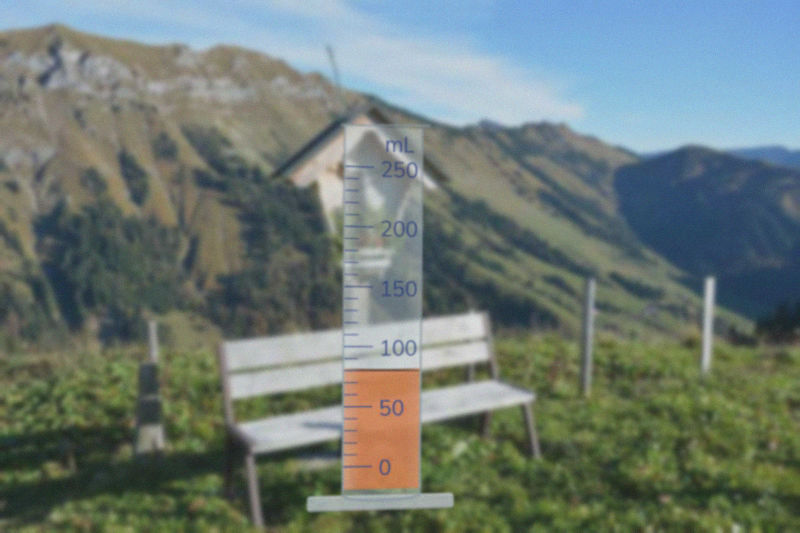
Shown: 80 (mL)
